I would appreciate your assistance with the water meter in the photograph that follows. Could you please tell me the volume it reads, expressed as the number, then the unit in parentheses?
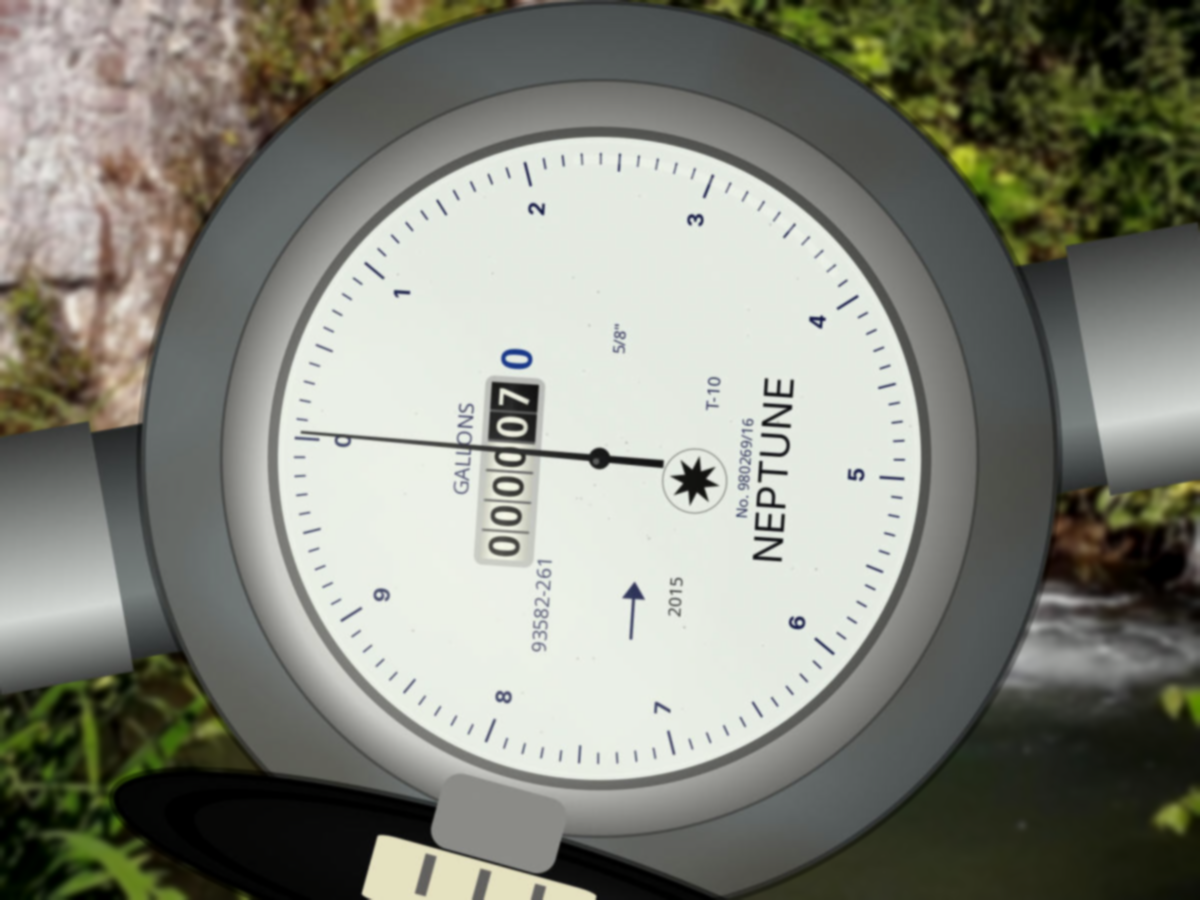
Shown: 70.0 (gal)
